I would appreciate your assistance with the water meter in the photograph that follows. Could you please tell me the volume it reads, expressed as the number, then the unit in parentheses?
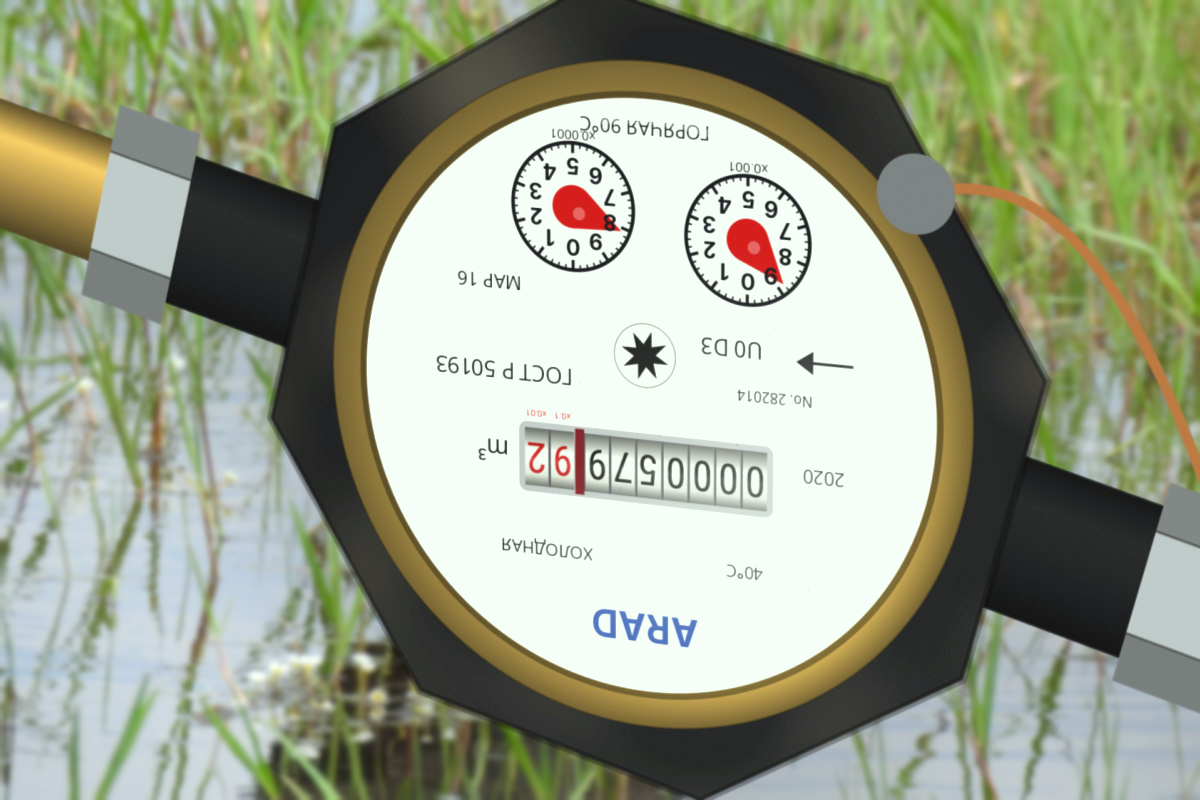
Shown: 579.9288 (m³)
